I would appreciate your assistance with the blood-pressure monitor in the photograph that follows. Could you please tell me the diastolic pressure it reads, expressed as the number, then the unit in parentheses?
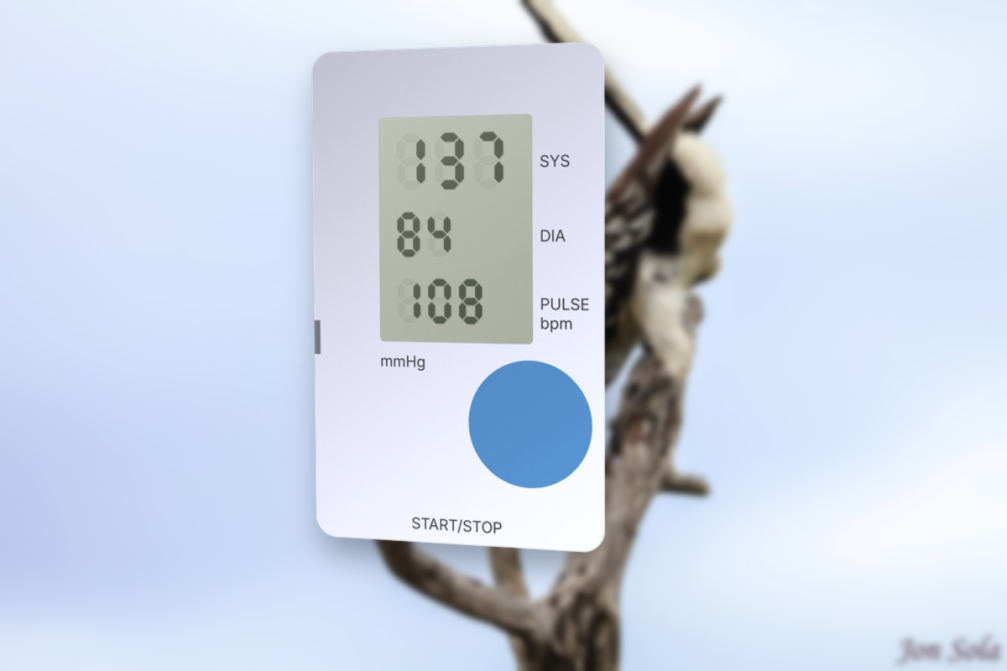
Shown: 84 (mmHg)
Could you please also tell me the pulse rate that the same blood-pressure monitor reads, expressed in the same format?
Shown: 108 (bpm)
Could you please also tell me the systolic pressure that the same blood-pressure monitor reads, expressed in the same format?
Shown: 137 (mmHg)
